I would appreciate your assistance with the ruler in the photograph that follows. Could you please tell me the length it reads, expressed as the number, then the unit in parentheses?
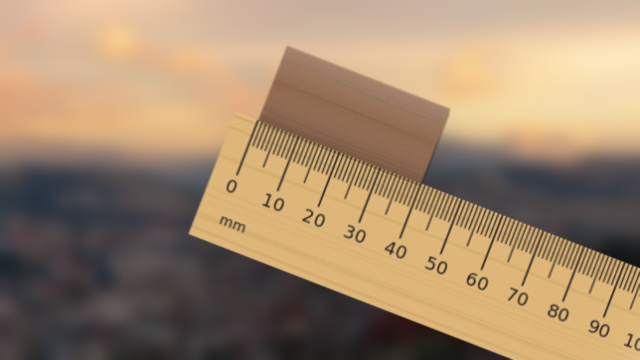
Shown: 40 (mm)
